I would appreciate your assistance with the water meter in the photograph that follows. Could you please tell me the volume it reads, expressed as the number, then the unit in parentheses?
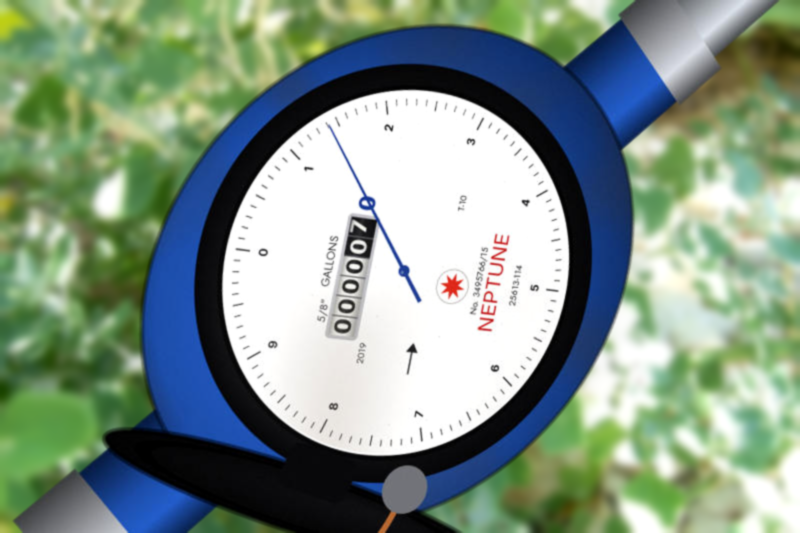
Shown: 71.4 (gal)
